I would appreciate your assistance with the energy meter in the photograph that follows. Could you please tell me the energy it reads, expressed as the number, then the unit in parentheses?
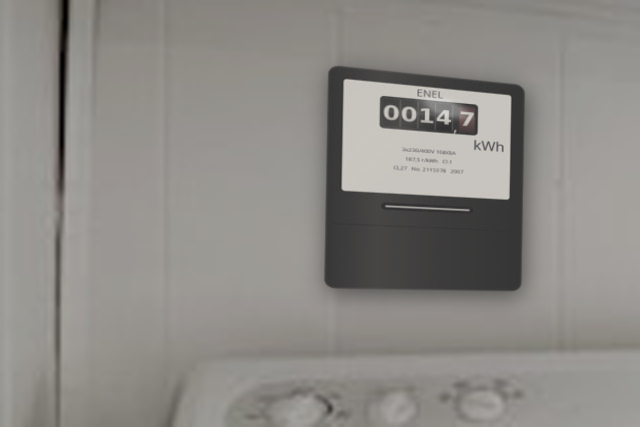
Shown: 14.7 (kWh)
